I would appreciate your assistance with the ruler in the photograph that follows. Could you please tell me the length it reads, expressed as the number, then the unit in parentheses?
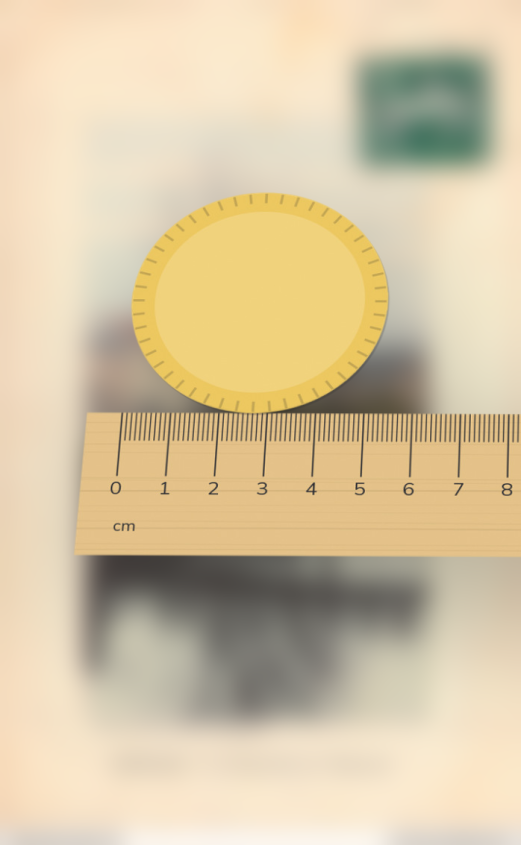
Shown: 5.4 (cm)
